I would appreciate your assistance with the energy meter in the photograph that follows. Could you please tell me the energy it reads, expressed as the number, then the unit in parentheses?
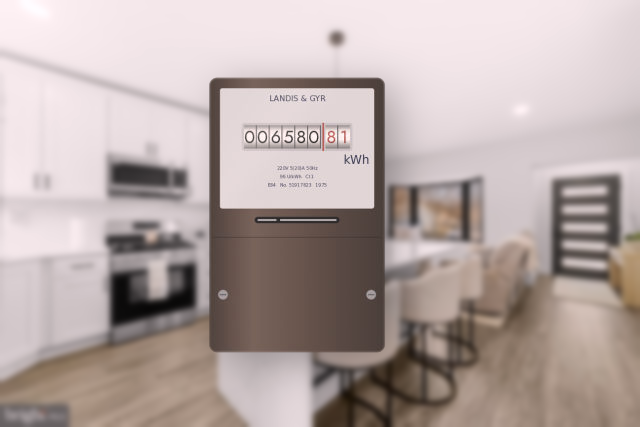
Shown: 6580.81 (kWh)
